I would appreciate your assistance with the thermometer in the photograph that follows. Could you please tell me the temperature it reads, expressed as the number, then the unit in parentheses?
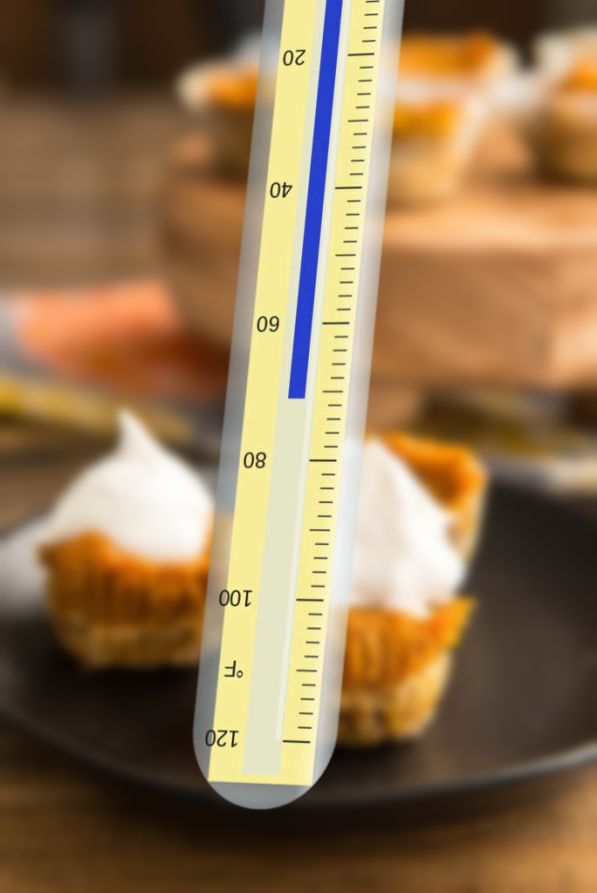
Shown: 71 (°F)
